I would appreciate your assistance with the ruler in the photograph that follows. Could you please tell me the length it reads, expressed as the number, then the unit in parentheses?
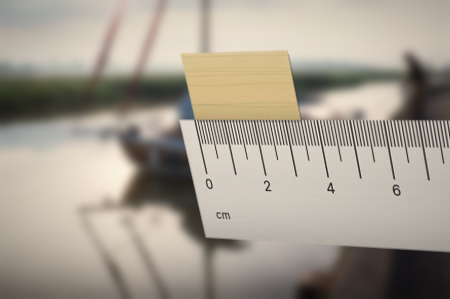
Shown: 3.5 (cm)
